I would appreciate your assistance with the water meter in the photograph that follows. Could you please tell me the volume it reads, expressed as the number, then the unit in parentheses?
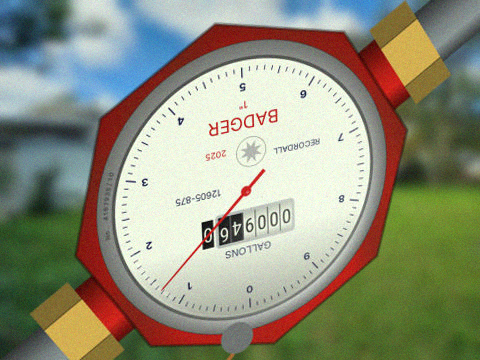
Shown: 9461.3 (gal)
